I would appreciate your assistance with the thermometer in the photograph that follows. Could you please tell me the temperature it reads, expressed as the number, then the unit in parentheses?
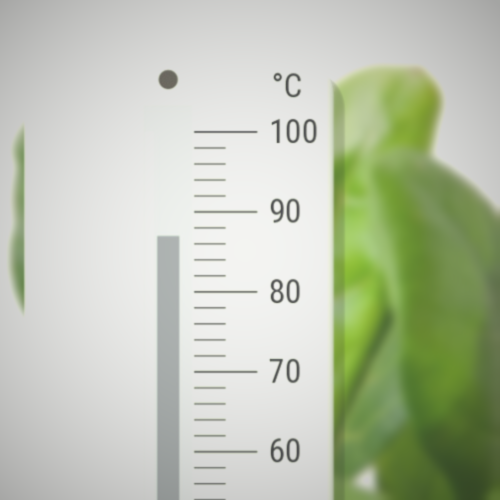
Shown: 87 (°C)
